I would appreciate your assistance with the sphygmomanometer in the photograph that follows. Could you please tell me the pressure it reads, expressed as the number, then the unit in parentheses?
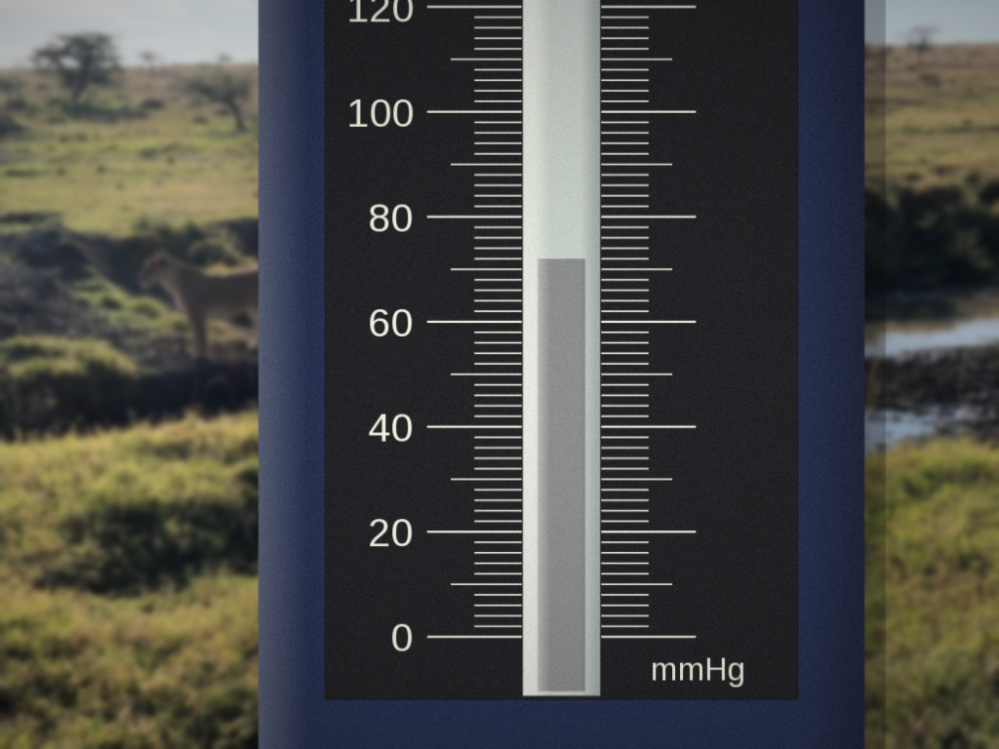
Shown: 72 (mmHg)
